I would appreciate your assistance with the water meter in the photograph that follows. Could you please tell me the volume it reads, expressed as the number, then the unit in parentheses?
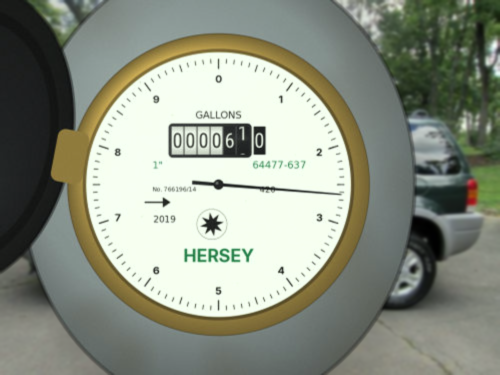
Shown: 612.6 (gal)
